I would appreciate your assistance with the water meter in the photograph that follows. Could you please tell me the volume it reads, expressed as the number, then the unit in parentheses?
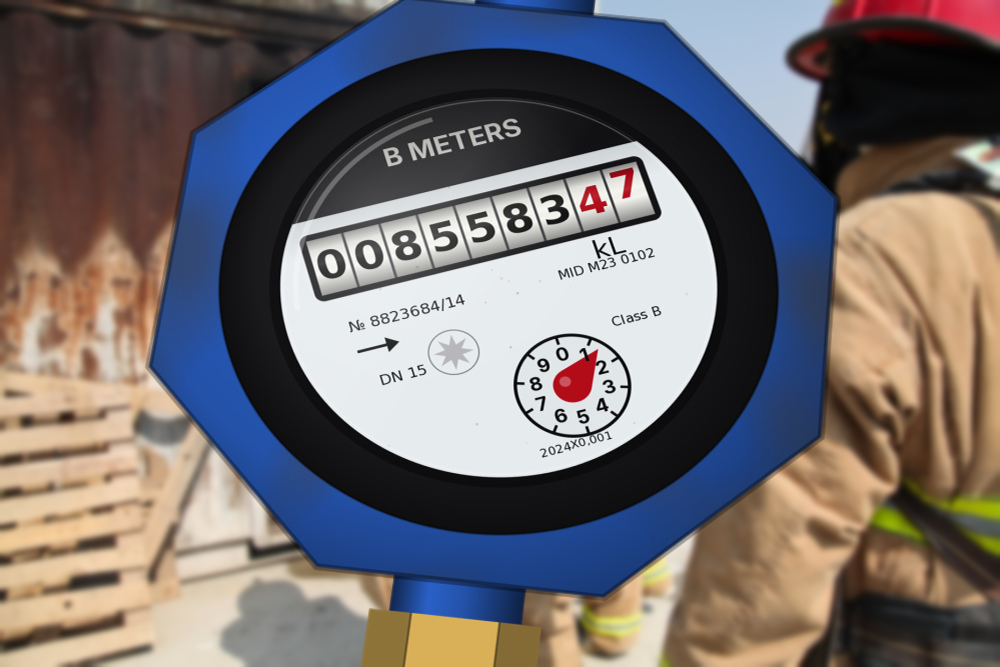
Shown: 85583.471 (kL)
